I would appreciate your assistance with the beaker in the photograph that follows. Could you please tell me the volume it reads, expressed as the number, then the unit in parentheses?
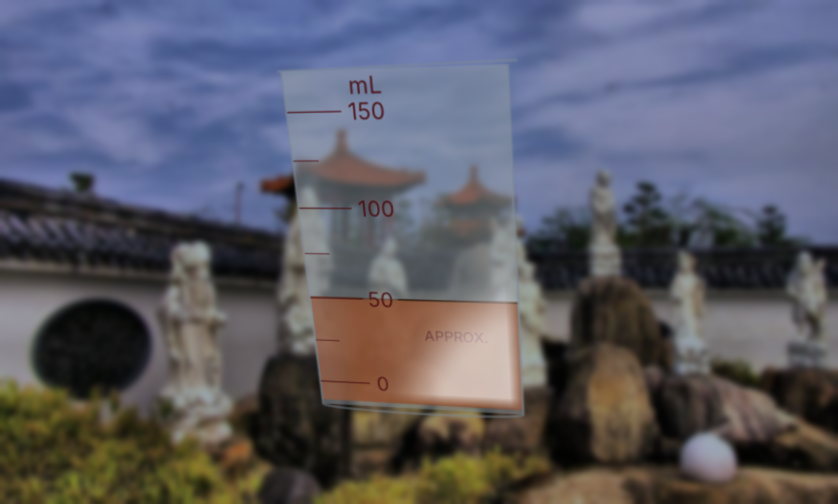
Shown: 50 (mL)
